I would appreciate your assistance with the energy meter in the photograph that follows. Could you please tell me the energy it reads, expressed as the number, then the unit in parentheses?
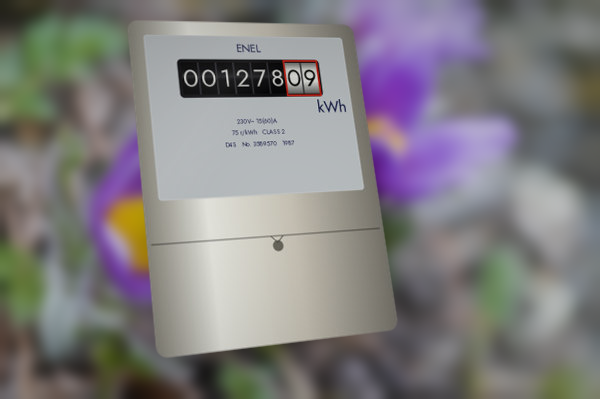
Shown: 1278.09 (kWh)
